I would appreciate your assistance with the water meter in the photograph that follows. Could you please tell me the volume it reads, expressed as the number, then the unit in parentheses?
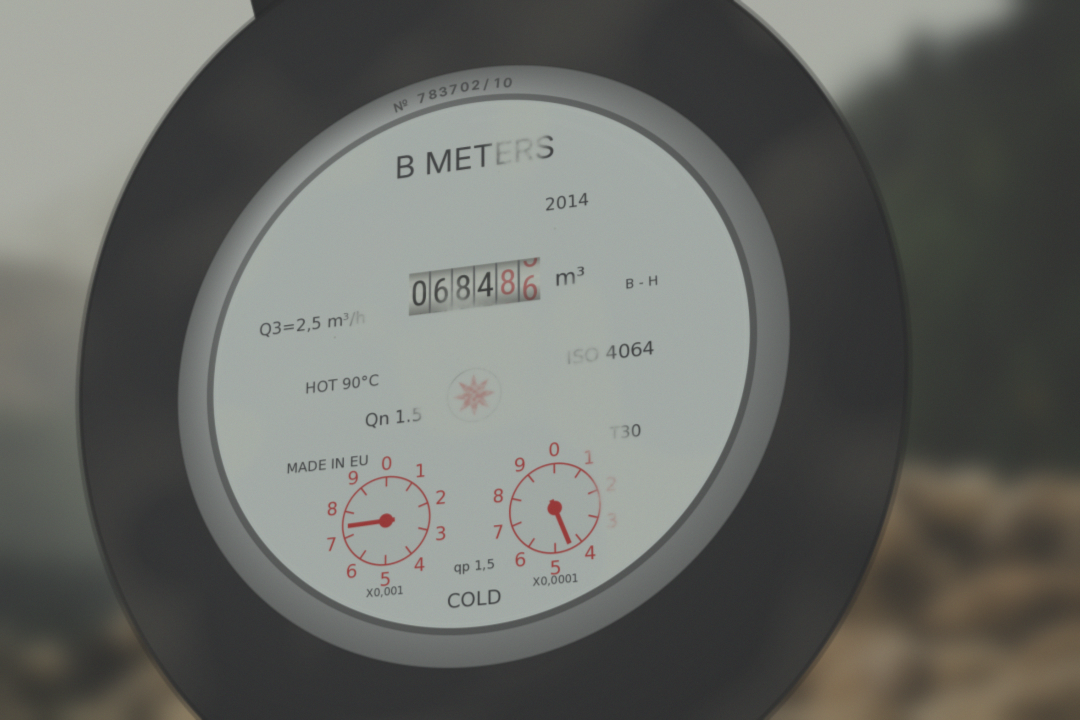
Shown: 684.8574 (m³)
